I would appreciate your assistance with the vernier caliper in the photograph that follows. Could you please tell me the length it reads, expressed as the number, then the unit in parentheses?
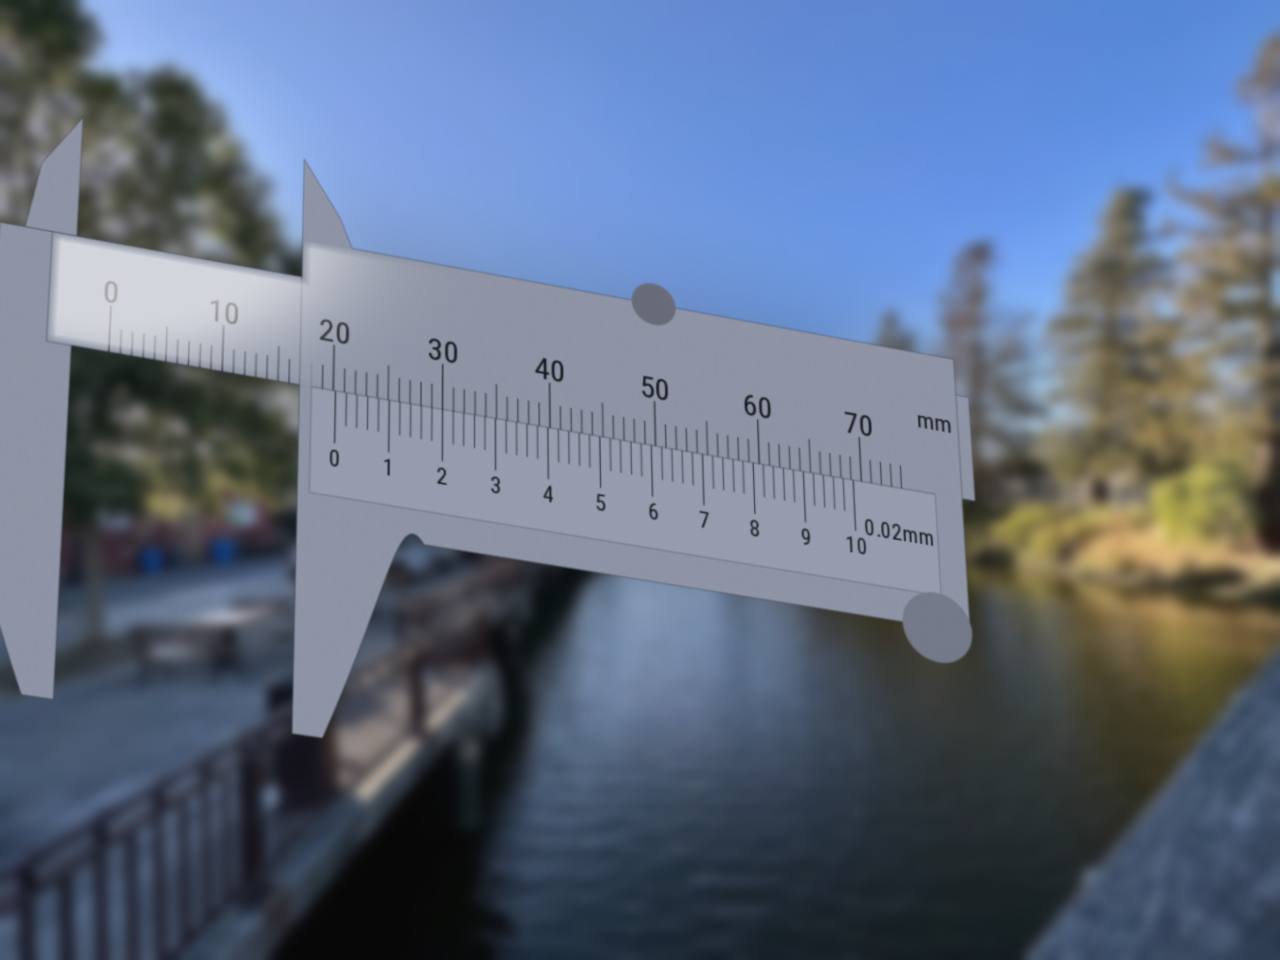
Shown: 20.2 (mm)
